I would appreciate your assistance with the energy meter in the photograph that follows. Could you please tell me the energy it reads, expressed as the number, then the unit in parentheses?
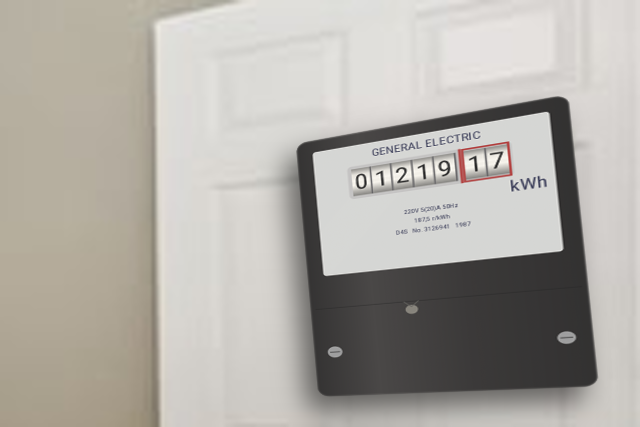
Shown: 1219.17 (kWh)
